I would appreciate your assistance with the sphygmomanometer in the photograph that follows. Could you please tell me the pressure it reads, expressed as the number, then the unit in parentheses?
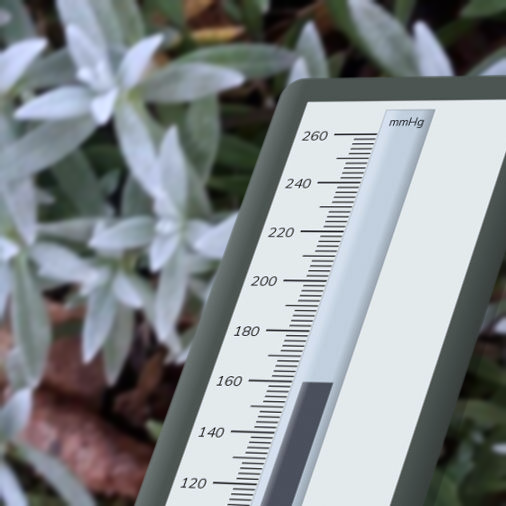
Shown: 160 (mmHg)
